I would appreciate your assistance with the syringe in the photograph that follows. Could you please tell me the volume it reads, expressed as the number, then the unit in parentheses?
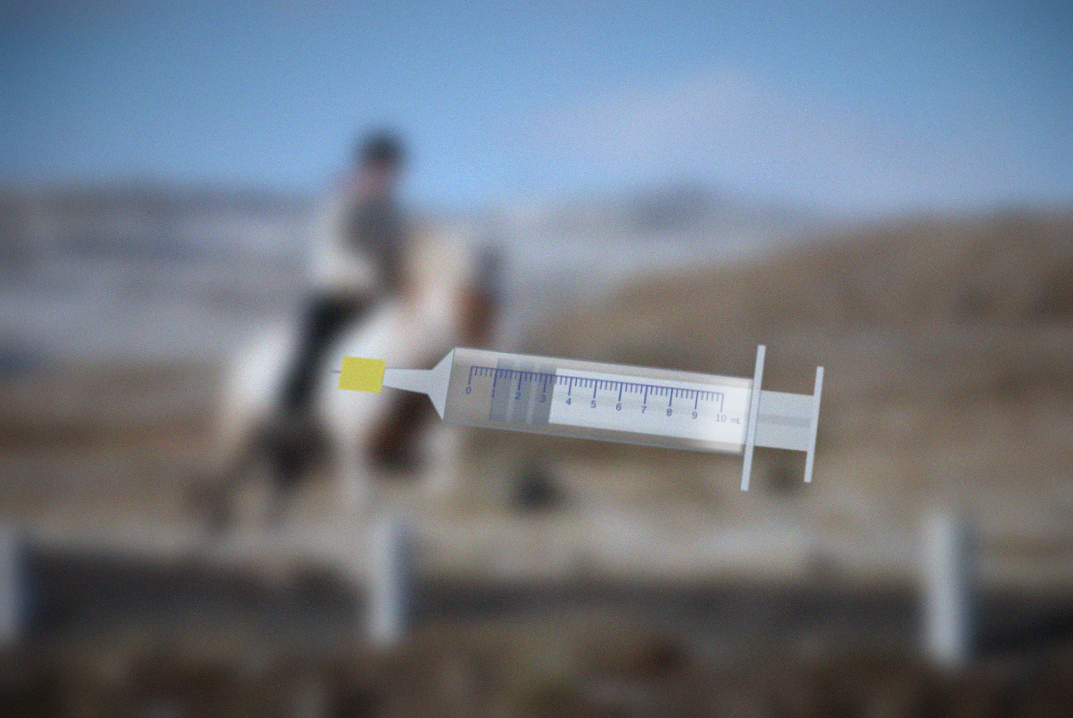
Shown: 1 (mL)
